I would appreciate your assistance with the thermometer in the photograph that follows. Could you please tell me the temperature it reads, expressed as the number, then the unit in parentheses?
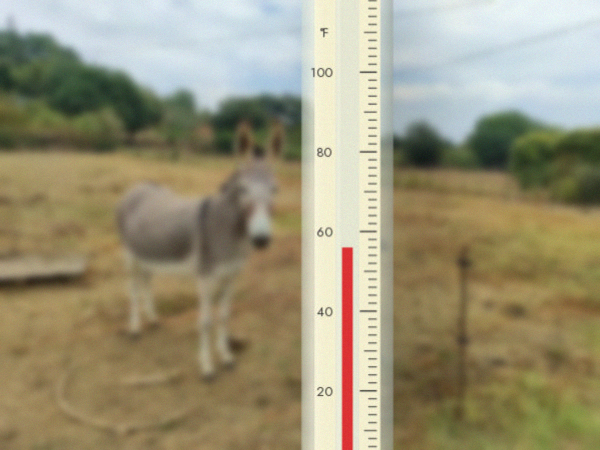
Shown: 56 (°F)
